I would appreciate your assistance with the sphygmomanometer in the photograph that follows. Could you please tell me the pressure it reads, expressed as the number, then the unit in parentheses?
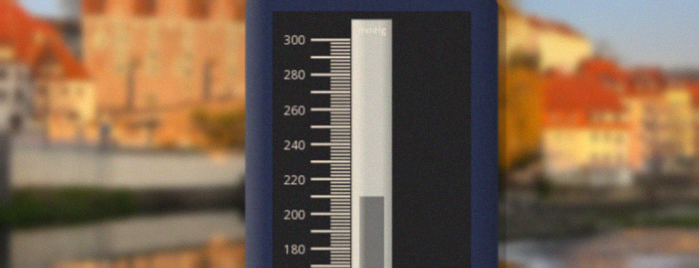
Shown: 210 (mmHg)
